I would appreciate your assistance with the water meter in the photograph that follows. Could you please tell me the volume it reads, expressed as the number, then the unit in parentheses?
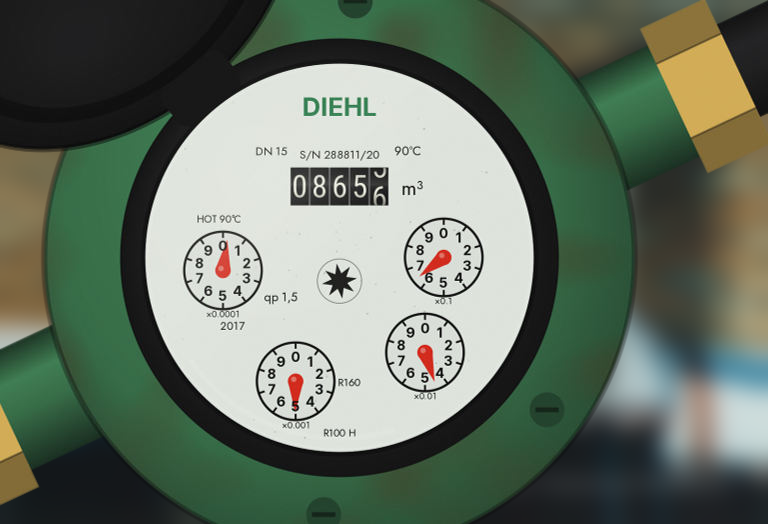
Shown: 8655.6450 (m³)
